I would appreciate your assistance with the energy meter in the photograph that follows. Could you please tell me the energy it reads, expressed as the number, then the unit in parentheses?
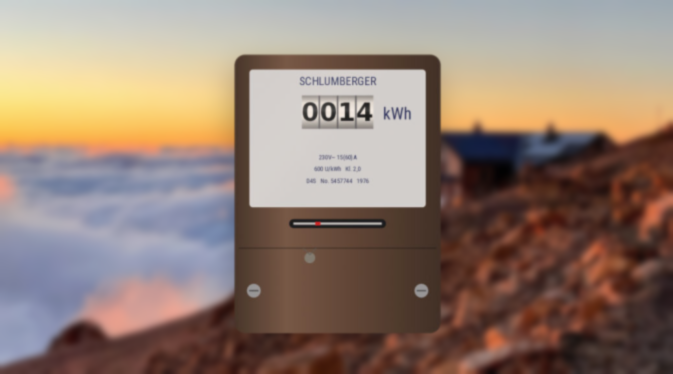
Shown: 14 (kWh)
